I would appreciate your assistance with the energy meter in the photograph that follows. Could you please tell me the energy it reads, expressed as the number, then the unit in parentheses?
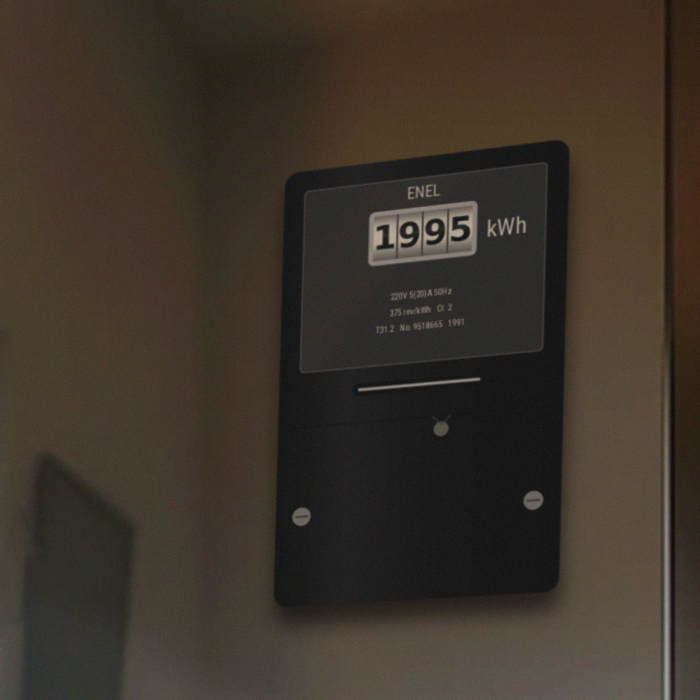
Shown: 1995 (kWh)
